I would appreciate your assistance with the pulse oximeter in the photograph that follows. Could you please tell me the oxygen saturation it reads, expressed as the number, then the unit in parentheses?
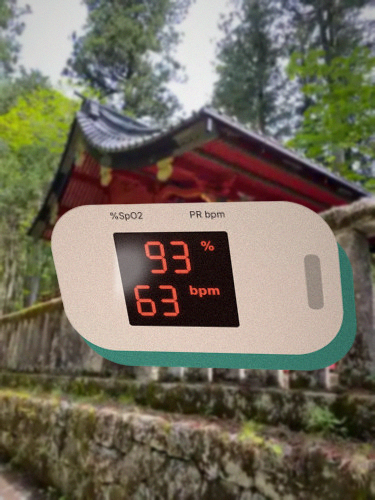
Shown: 93 (%)
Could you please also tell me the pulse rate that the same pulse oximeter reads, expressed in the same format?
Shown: 63 (bpm)
